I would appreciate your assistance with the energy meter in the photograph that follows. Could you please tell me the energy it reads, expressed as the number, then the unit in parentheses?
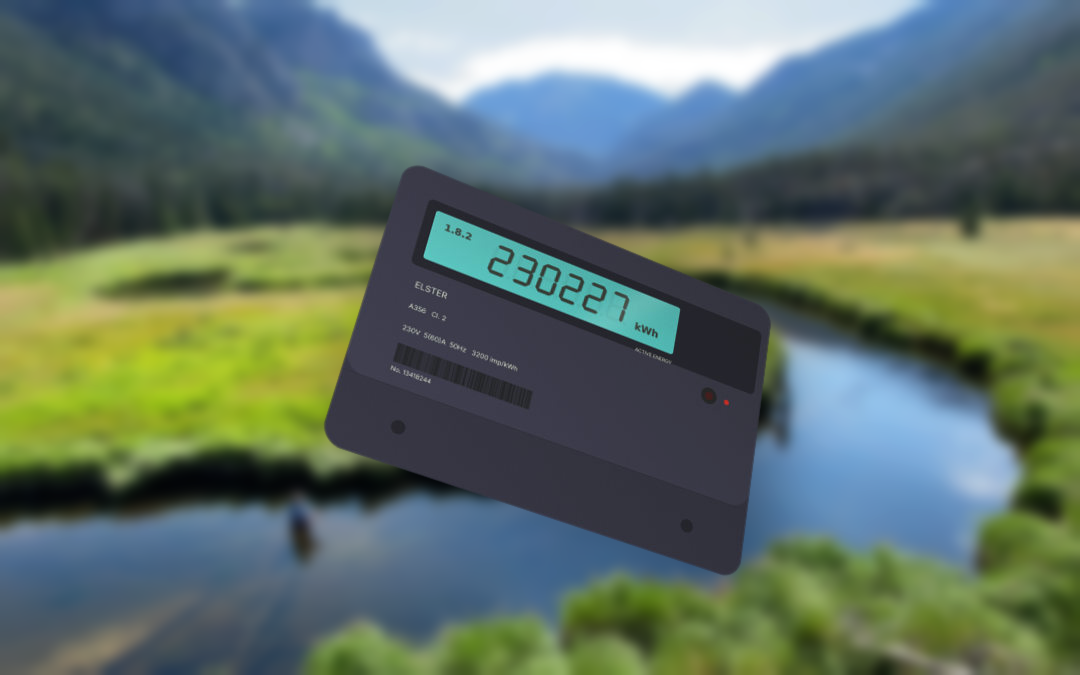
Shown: 230227 (kWh)
